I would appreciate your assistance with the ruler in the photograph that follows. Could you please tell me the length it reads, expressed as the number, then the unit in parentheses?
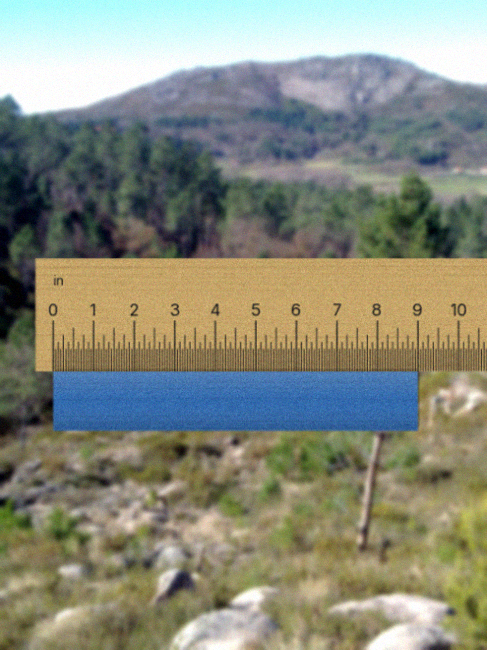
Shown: 9 (in)
